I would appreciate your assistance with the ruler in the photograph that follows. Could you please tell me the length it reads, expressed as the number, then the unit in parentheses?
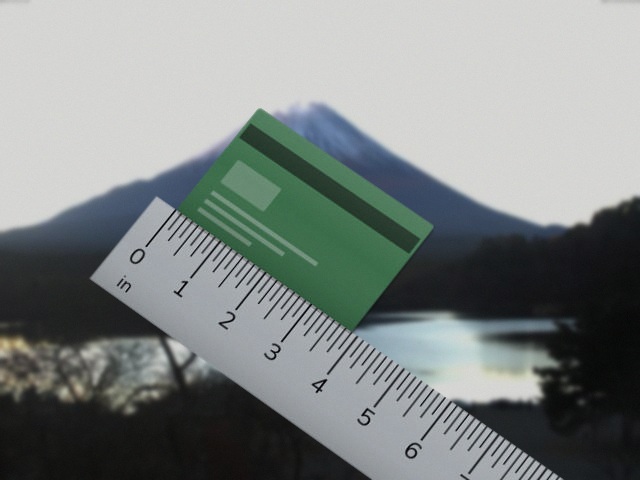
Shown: 3.875 (in)
